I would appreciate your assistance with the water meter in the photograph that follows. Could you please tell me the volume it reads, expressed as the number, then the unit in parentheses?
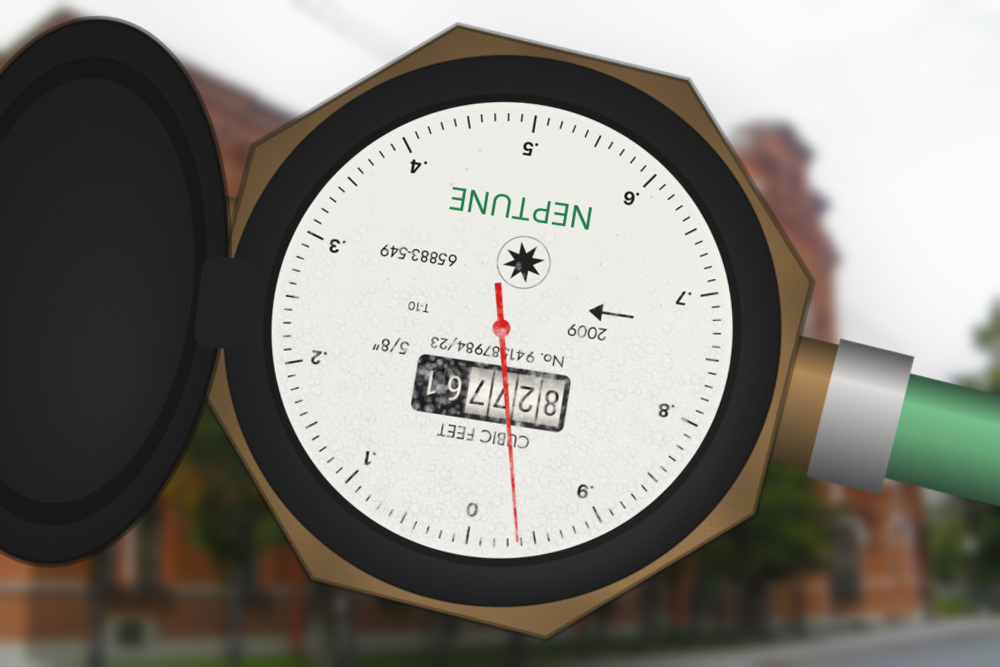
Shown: 827760.96 (ft³)
